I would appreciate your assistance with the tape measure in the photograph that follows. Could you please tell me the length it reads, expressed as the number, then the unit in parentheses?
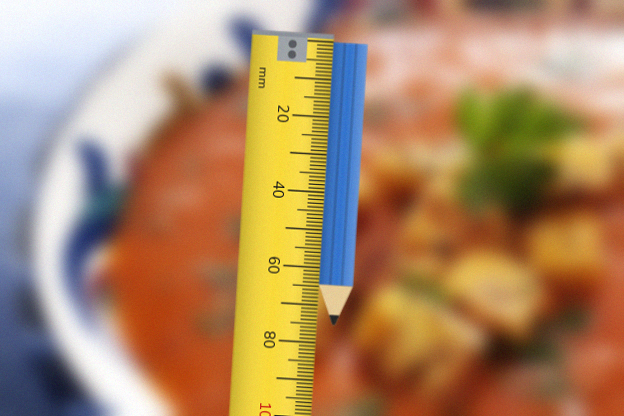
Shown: 75 (mm)
